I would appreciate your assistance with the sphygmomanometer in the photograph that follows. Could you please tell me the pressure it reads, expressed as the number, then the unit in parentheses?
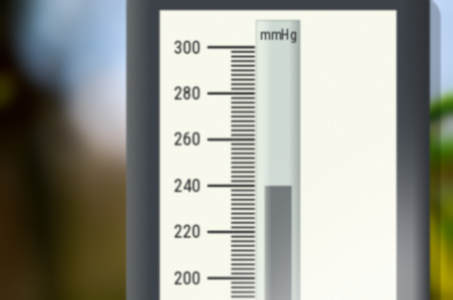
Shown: 240 (mmHg)
